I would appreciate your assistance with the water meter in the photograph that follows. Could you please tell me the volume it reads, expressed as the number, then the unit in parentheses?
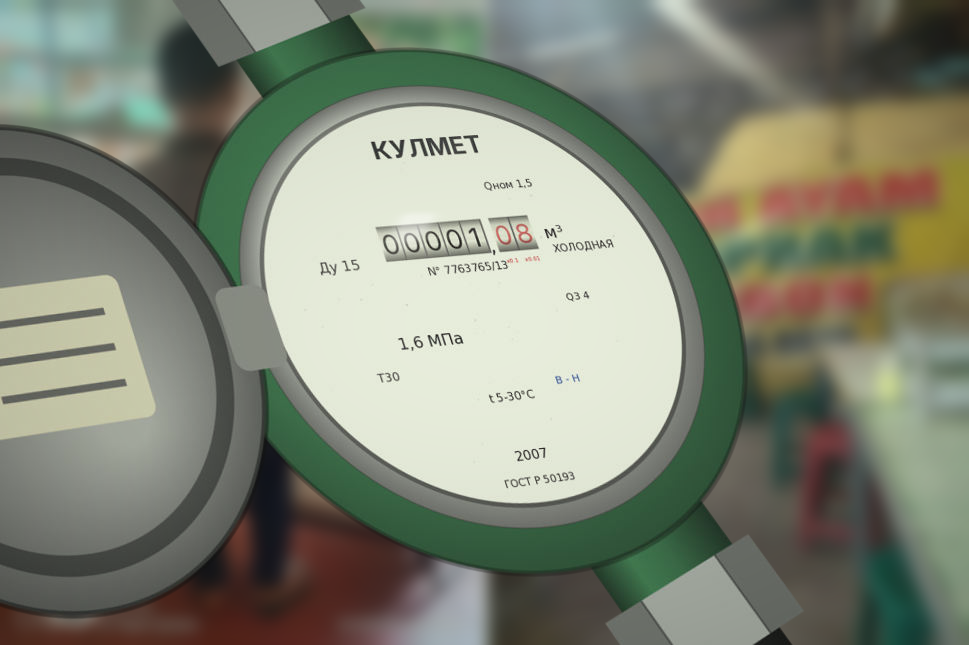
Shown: 1.08 (m³)
